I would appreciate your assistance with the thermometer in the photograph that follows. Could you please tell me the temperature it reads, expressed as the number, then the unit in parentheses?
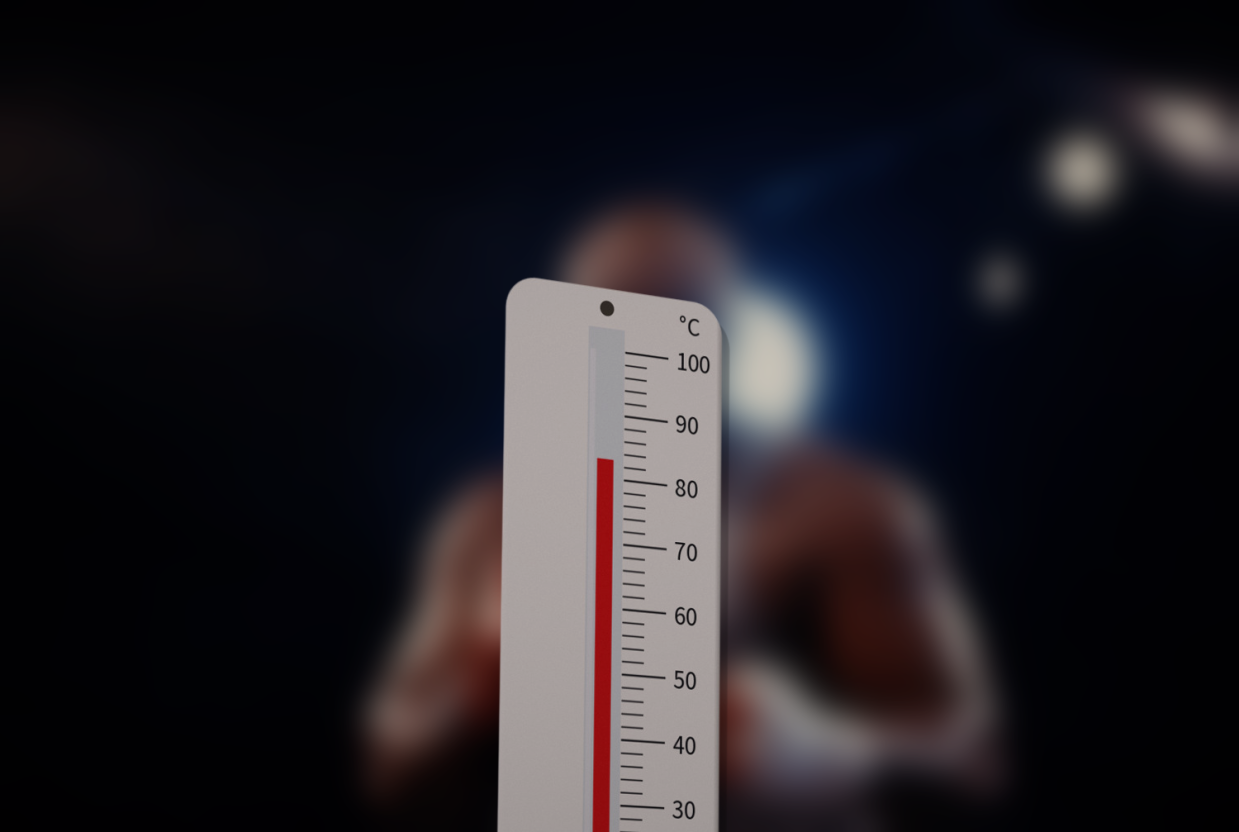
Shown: 83 (°C)
